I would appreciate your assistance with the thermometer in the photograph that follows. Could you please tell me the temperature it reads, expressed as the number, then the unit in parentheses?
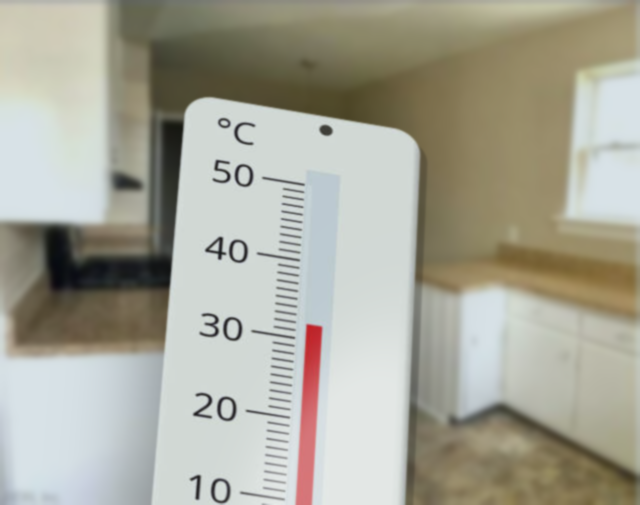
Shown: 32 (°C)
